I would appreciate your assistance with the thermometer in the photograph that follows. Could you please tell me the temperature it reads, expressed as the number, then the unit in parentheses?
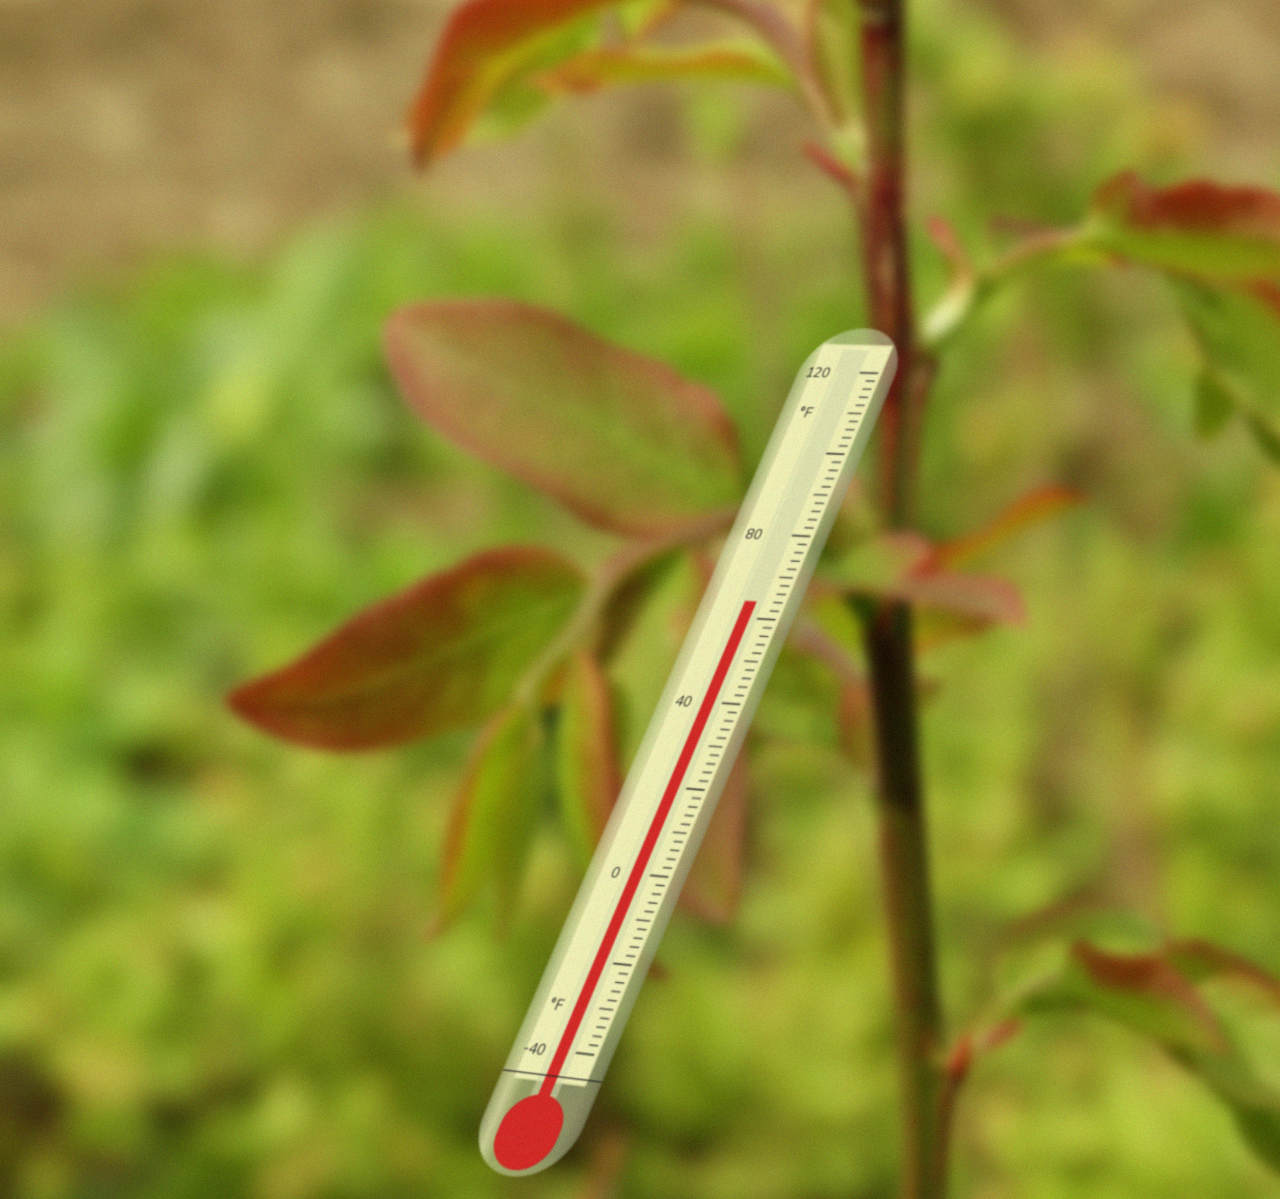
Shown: 64 (°F)
